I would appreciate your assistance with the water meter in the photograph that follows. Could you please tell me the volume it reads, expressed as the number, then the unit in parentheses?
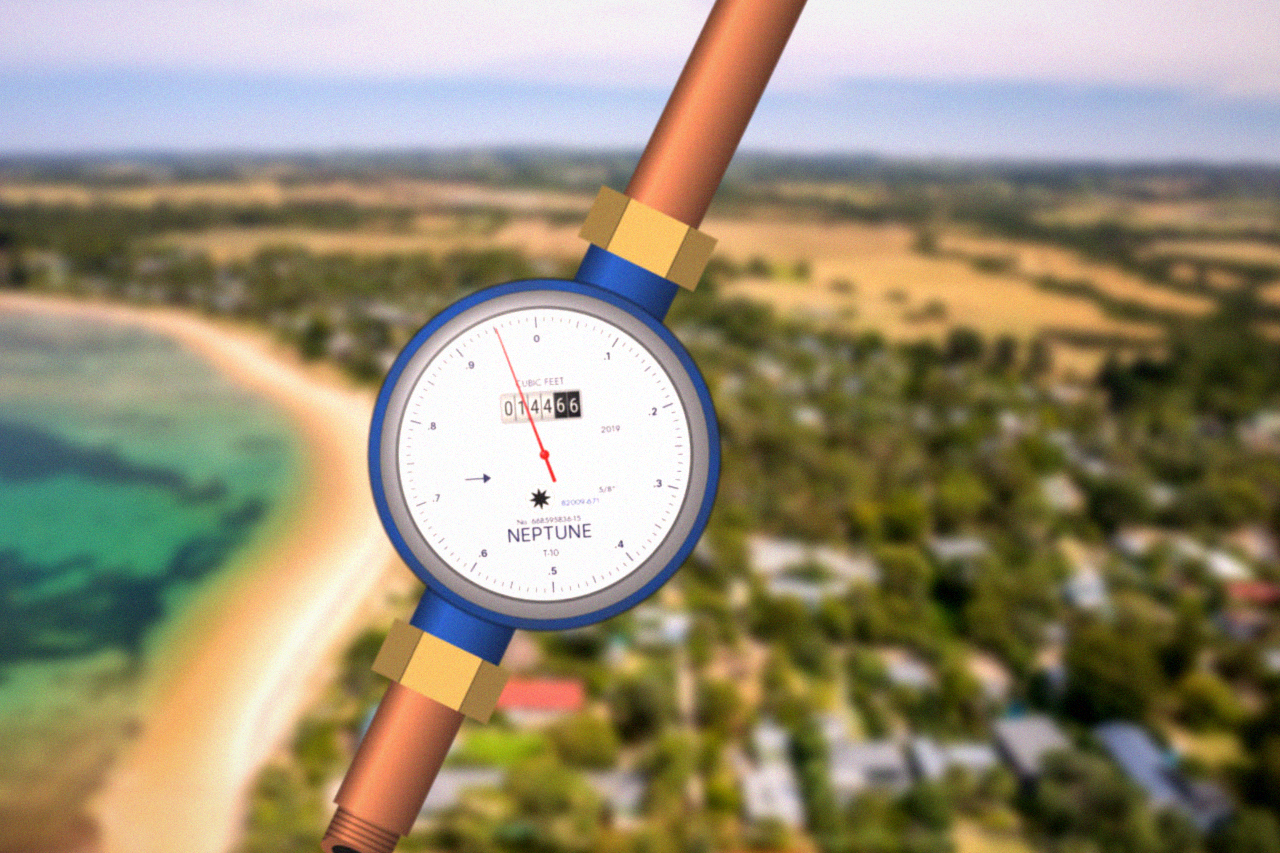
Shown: 14465.95 (ft³)
